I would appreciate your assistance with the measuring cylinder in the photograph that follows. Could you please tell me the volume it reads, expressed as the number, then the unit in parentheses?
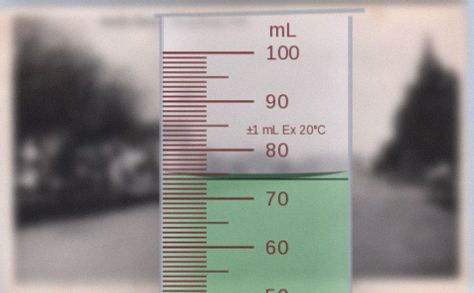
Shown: 74 (mL)
